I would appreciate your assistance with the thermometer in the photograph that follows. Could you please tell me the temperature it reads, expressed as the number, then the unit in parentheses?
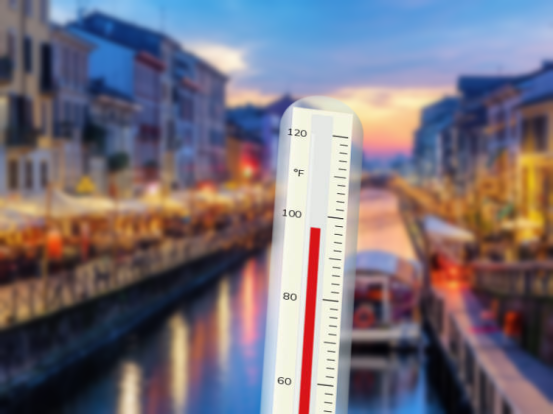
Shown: 97 (°F)
